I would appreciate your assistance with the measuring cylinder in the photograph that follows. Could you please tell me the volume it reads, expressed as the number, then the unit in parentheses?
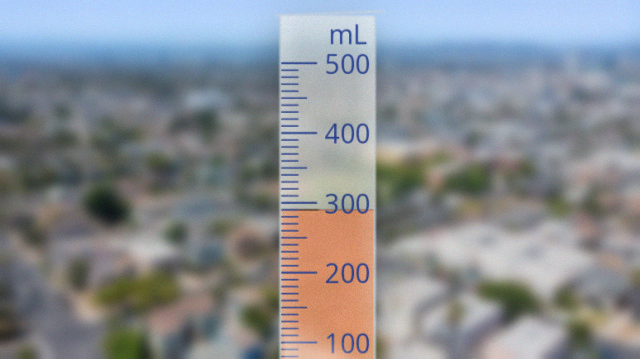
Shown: 290 (mL)
